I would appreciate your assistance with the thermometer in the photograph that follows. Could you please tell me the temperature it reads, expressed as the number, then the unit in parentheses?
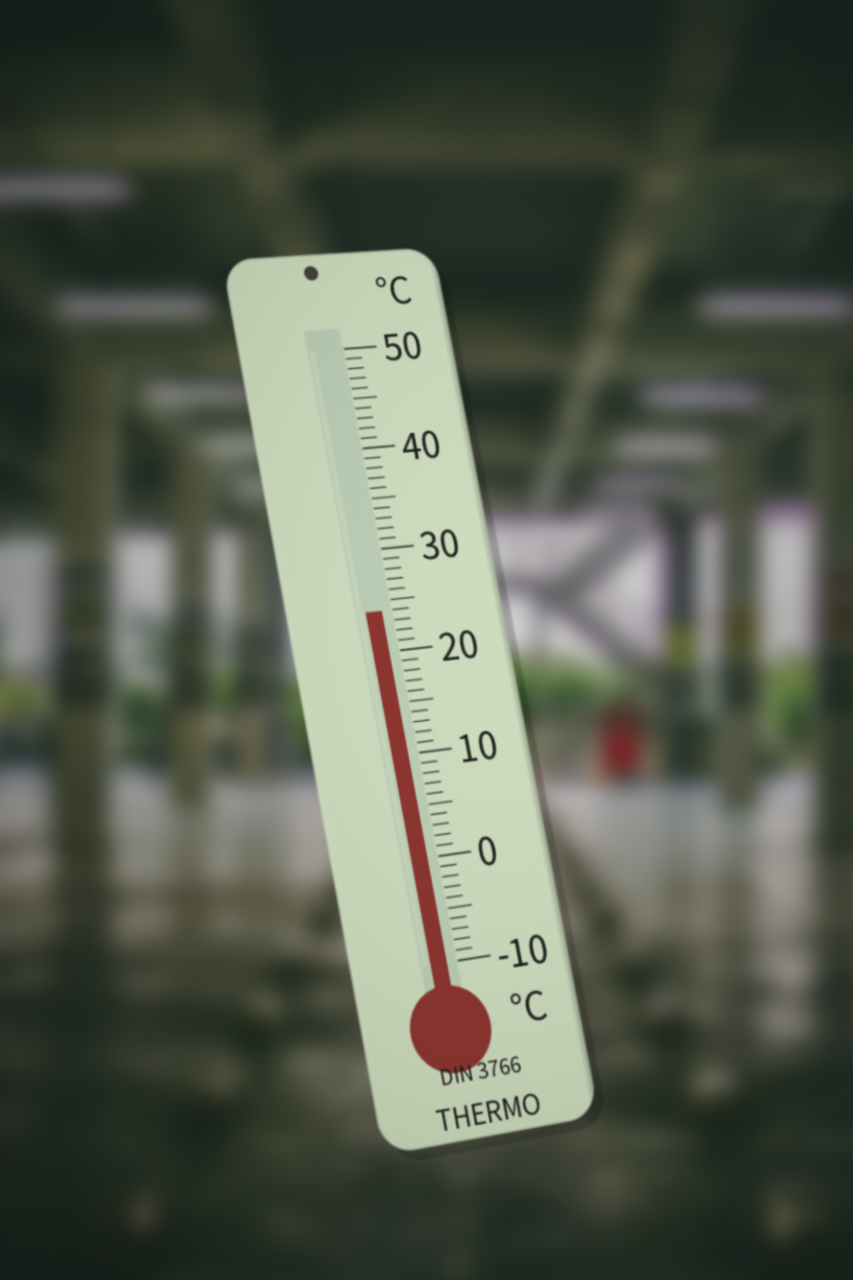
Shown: 24 (°C)
